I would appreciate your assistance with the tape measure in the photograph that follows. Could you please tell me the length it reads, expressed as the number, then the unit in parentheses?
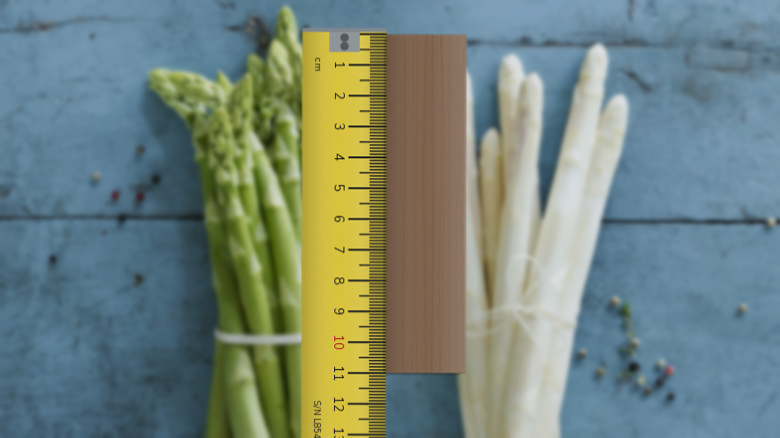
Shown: 11 (cm)
